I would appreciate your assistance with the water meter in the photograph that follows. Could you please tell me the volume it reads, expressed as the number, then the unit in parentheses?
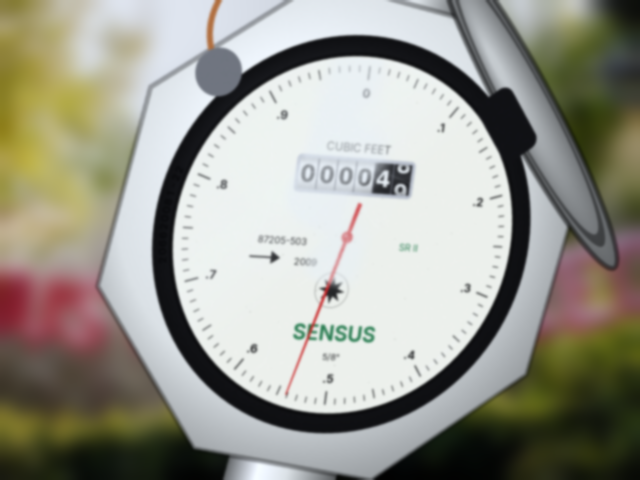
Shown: 48.54 (ft³)
